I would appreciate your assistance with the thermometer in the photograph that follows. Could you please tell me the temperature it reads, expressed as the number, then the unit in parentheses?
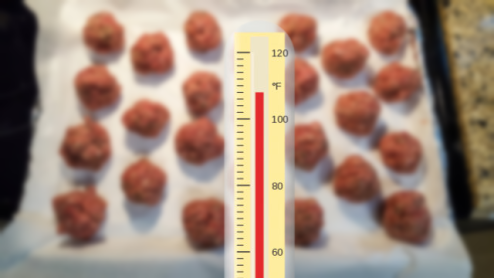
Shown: 108 (°F)
